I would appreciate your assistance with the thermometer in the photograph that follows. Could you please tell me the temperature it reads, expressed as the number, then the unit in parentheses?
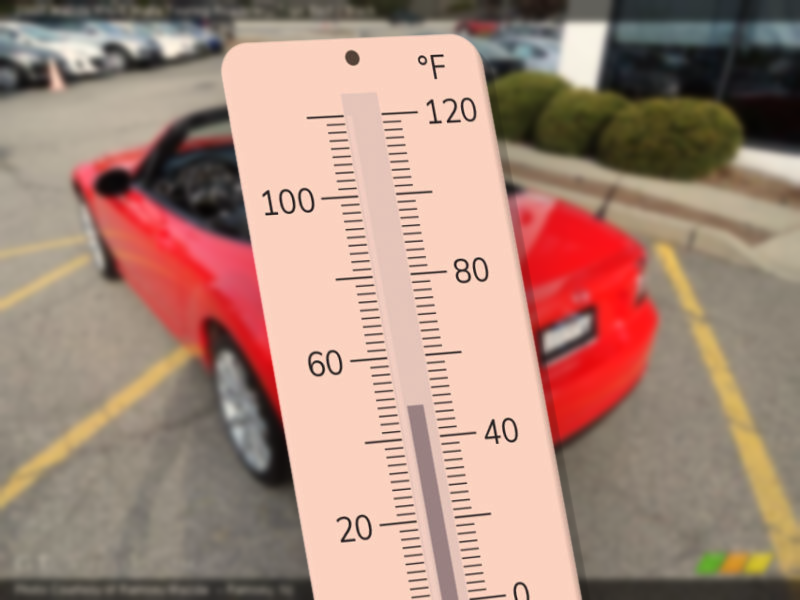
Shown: 48 (°F)
